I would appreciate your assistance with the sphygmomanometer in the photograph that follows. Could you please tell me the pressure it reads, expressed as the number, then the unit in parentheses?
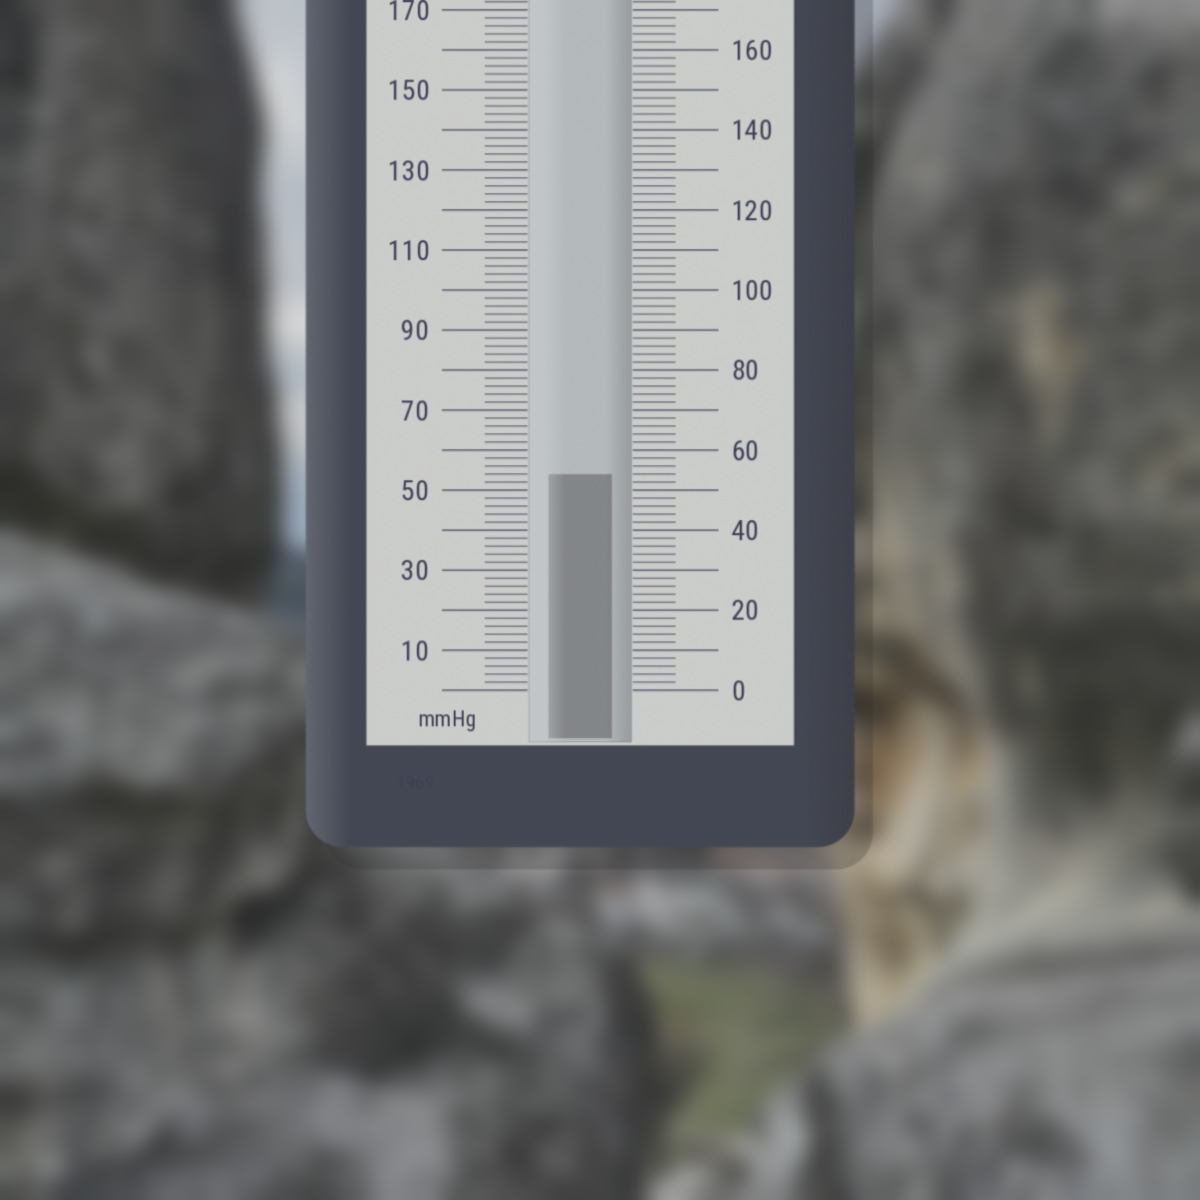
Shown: 54 (mmHg)
